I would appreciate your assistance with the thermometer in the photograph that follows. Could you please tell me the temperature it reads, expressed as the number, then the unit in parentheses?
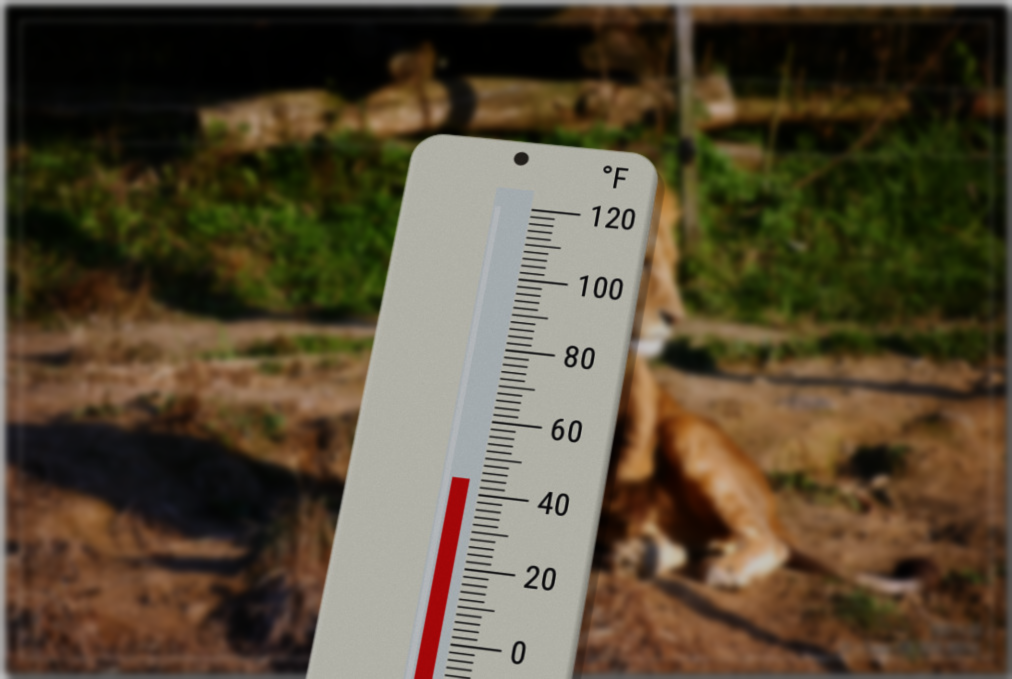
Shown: 44 (°F)
